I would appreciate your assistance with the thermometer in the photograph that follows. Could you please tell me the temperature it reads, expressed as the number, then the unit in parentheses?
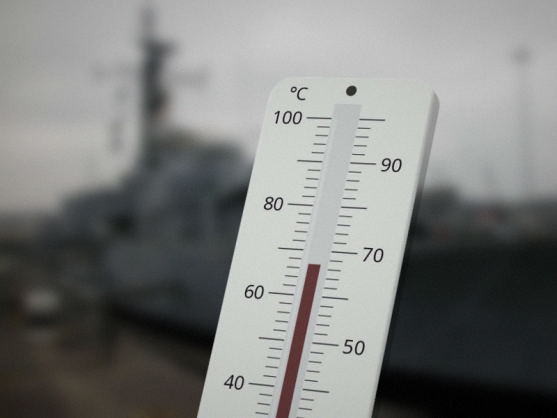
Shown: 67 (°C)
